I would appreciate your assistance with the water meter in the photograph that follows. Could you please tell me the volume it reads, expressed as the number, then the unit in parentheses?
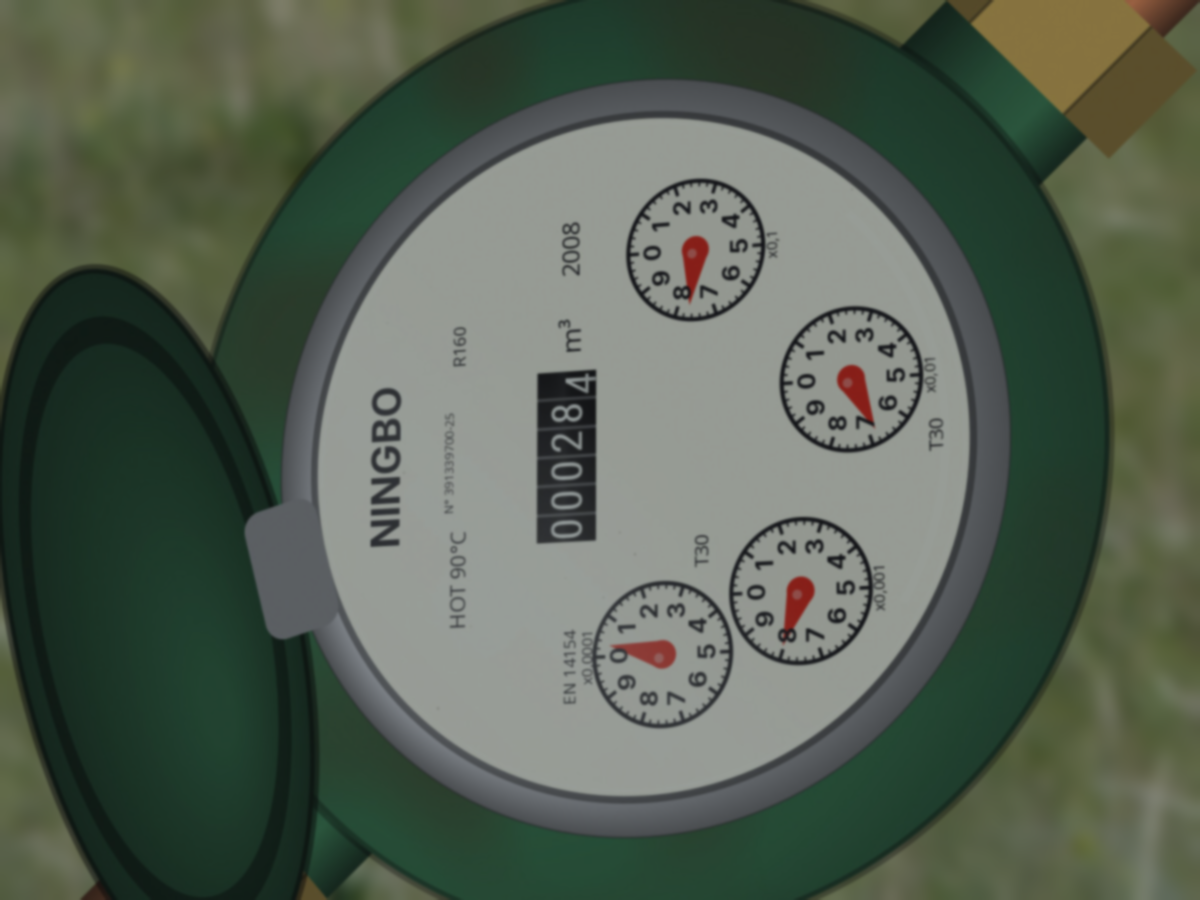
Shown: 283.7680 (m³)
